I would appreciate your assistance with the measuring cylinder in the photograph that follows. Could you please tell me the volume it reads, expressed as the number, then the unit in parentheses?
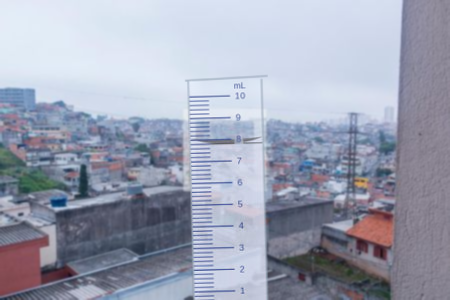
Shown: 7.8 (mL)
